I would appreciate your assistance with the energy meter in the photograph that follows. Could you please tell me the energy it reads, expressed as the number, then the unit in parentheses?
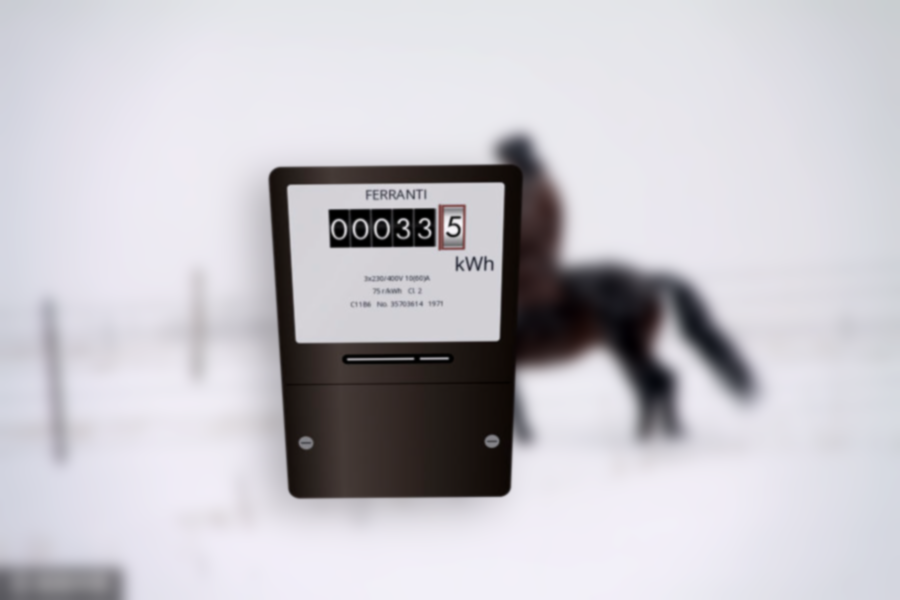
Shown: 33.5 (kWh)
